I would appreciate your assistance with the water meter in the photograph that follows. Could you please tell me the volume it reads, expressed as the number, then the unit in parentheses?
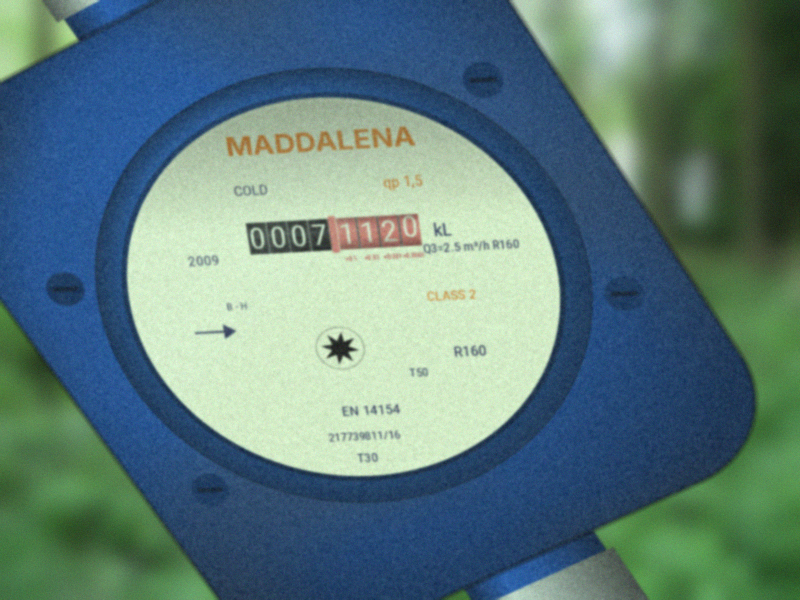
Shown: 7.1120 (kL)
